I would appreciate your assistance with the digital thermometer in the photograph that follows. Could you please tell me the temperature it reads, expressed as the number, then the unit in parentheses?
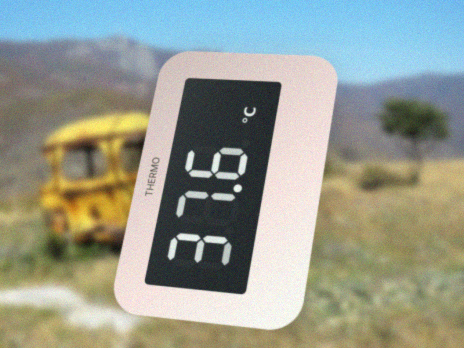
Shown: 37.6 (°C)
